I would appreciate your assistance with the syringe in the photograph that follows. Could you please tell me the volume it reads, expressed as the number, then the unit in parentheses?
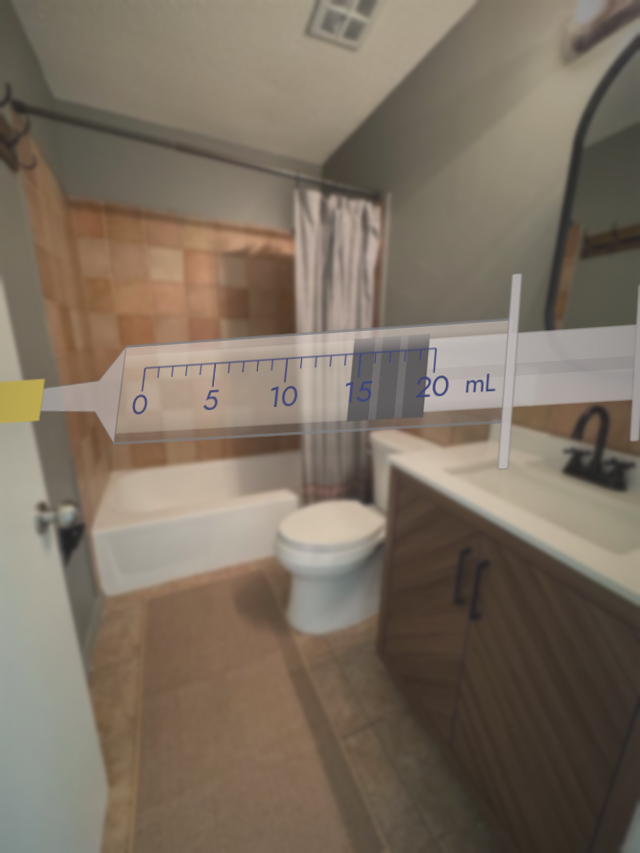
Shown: 14.5 (mL)
